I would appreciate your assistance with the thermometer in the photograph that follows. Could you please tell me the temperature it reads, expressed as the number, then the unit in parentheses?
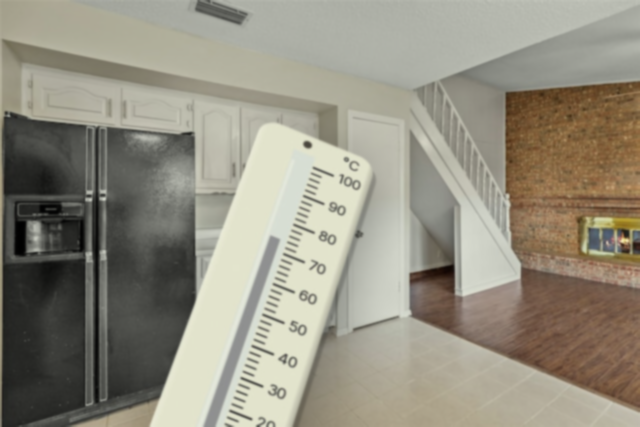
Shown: 74 (°C)
